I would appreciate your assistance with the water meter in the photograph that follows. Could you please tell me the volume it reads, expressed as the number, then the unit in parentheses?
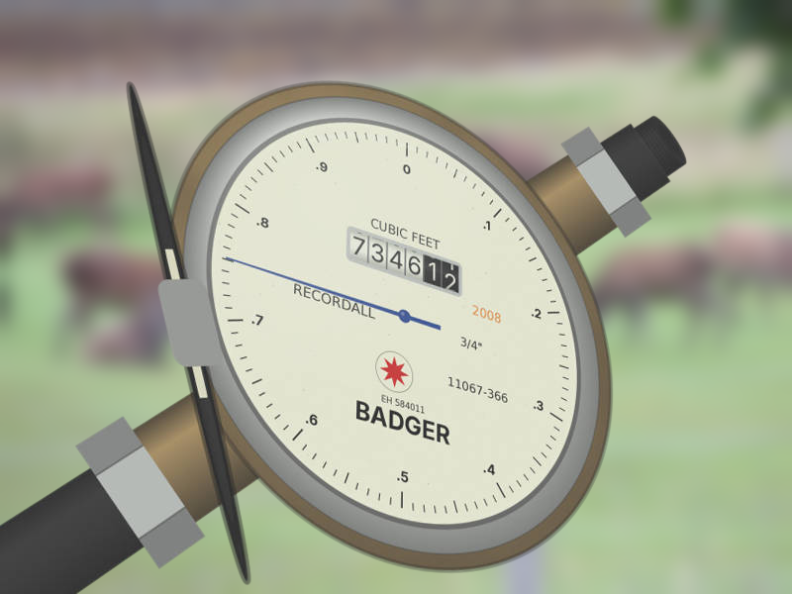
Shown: 734611.75 (ft³)
